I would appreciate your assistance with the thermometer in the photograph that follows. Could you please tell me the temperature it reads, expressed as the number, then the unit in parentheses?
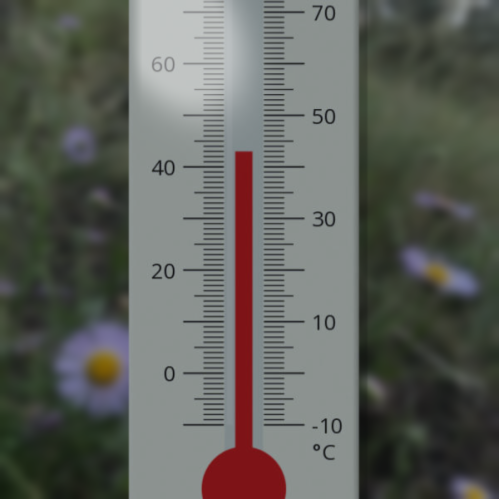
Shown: 43 (°C)
